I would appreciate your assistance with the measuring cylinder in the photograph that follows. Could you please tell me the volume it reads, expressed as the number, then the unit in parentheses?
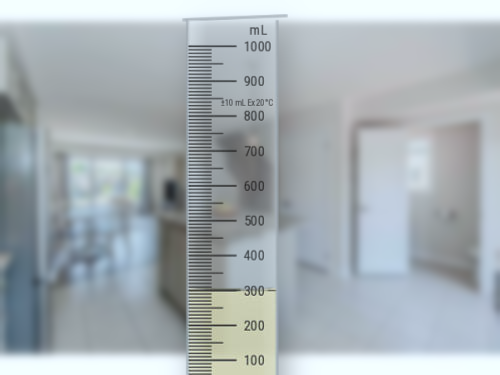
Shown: 300 (mL)
